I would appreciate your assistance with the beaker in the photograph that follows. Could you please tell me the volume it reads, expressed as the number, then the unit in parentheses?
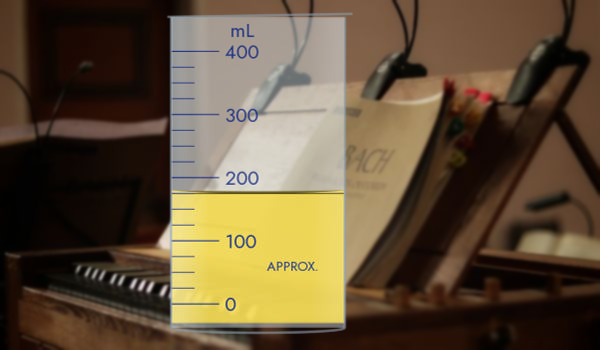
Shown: 175 (mL)
